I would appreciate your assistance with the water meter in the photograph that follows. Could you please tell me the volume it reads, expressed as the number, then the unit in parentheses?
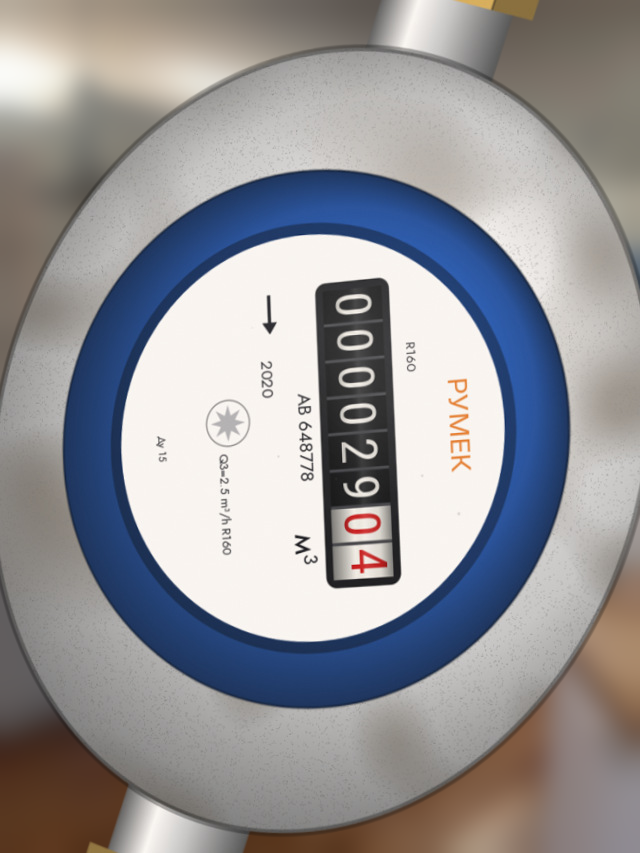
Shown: 29.04 (m³)
